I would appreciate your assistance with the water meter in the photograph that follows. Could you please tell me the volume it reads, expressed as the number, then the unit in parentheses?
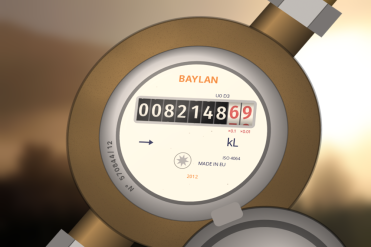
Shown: 82148.69 (kL)
